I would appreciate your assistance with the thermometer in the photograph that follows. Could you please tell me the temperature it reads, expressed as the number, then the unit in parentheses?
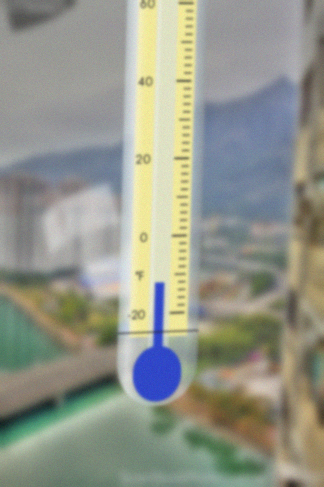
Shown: -12 (°F)
